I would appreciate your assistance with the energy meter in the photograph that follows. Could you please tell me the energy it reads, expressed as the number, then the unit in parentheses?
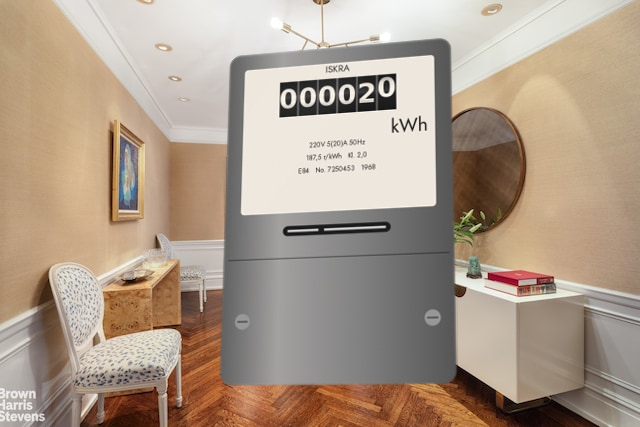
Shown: 20 (kWh)
